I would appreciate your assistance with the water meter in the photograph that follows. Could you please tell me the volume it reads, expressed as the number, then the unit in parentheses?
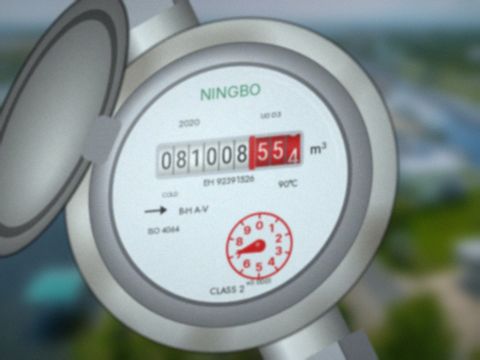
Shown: 81008.5537 (m³)
